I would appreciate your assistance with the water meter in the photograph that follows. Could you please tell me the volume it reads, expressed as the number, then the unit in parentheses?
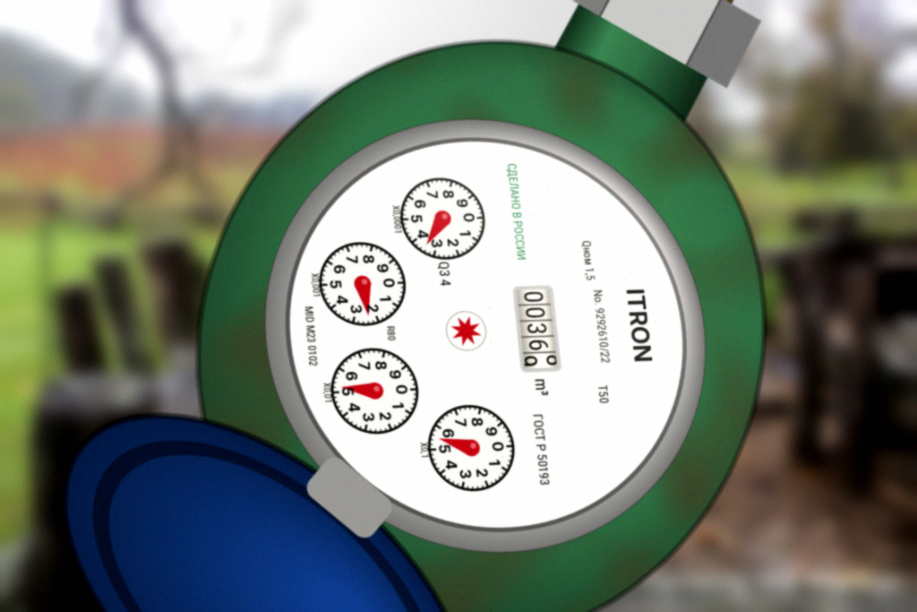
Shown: 368.5523 (m³)
